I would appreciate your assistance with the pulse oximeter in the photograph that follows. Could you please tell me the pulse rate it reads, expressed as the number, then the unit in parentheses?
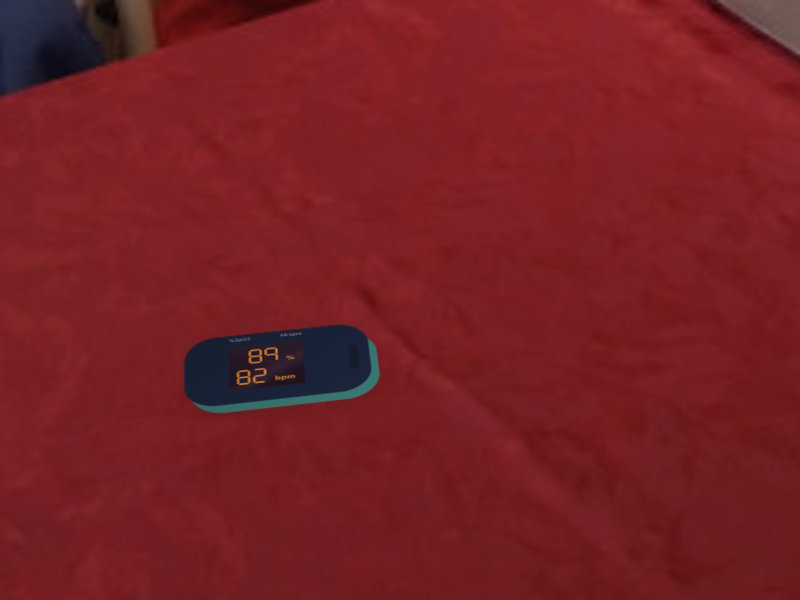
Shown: 82 (bpm)
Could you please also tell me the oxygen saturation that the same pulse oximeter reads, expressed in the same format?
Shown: 89 (%)
